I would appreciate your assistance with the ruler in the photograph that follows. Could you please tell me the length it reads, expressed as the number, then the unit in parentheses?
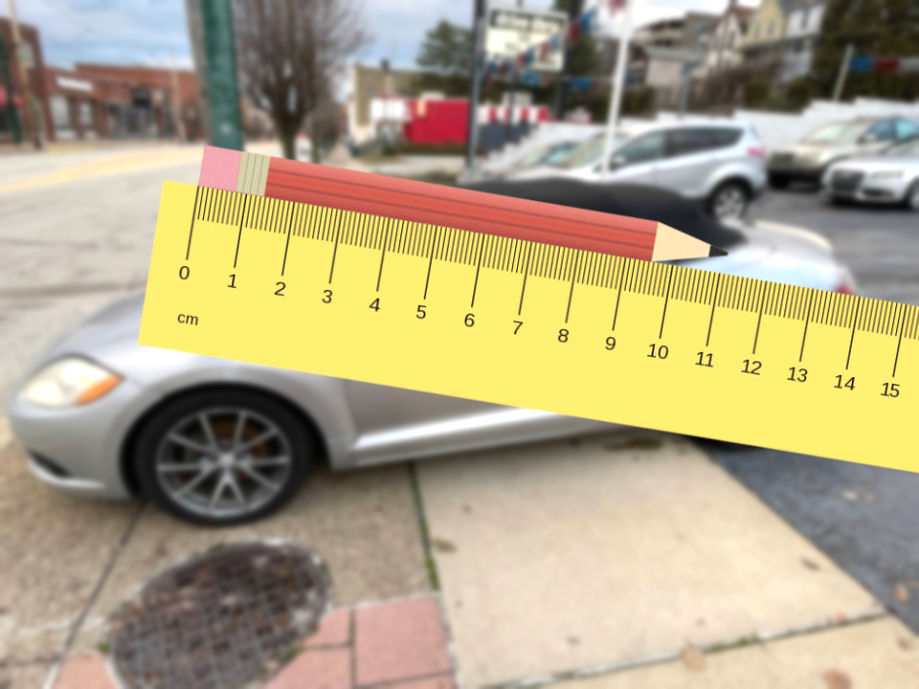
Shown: 11.1 (cm)
